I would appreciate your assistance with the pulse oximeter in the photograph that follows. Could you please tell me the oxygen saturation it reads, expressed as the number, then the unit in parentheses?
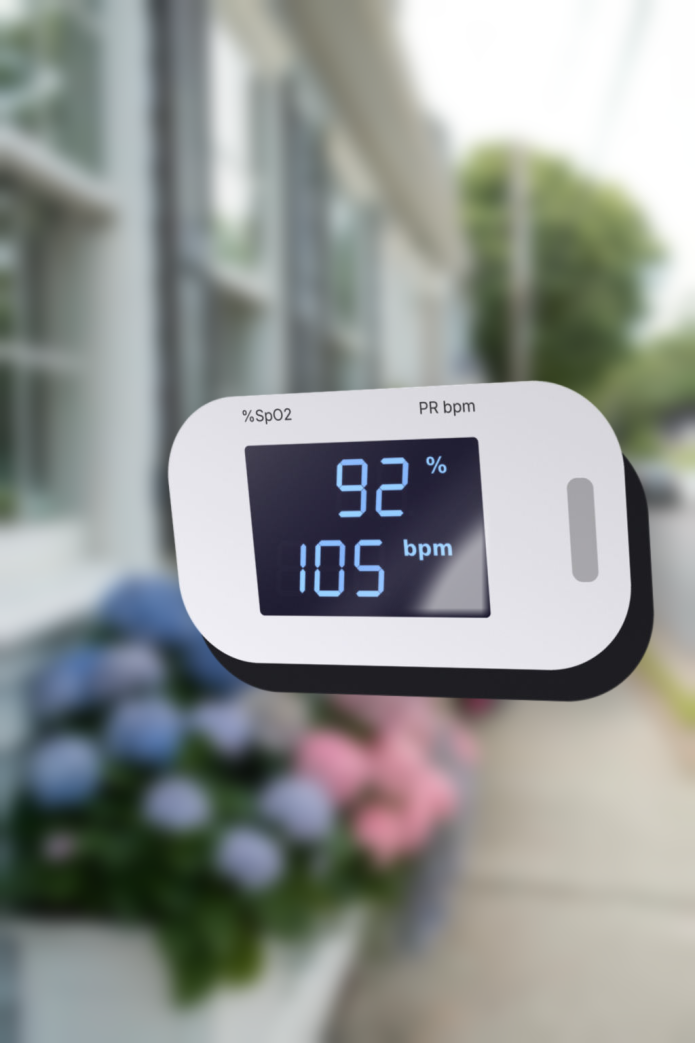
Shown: 92 (%)
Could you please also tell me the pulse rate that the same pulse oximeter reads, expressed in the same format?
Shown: 105 (bpm)
